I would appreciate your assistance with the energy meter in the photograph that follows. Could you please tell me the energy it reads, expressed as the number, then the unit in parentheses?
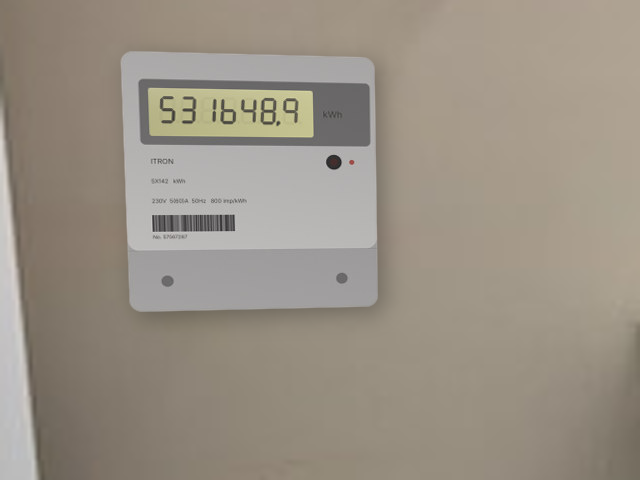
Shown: 531648.9 (kWh)
